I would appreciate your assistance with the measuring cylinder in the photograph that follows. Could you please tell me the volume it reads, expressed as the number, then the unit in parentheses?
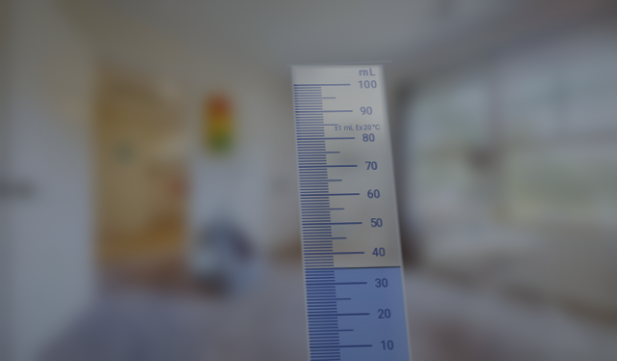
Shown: 35 (mL)
